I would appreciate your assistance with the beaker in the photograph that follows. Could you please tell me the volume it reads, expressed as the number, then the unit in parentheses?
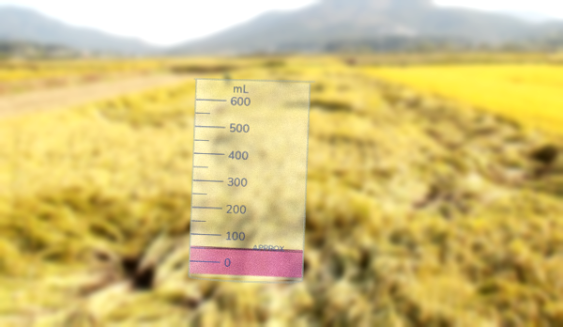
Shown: 50 (mL)
